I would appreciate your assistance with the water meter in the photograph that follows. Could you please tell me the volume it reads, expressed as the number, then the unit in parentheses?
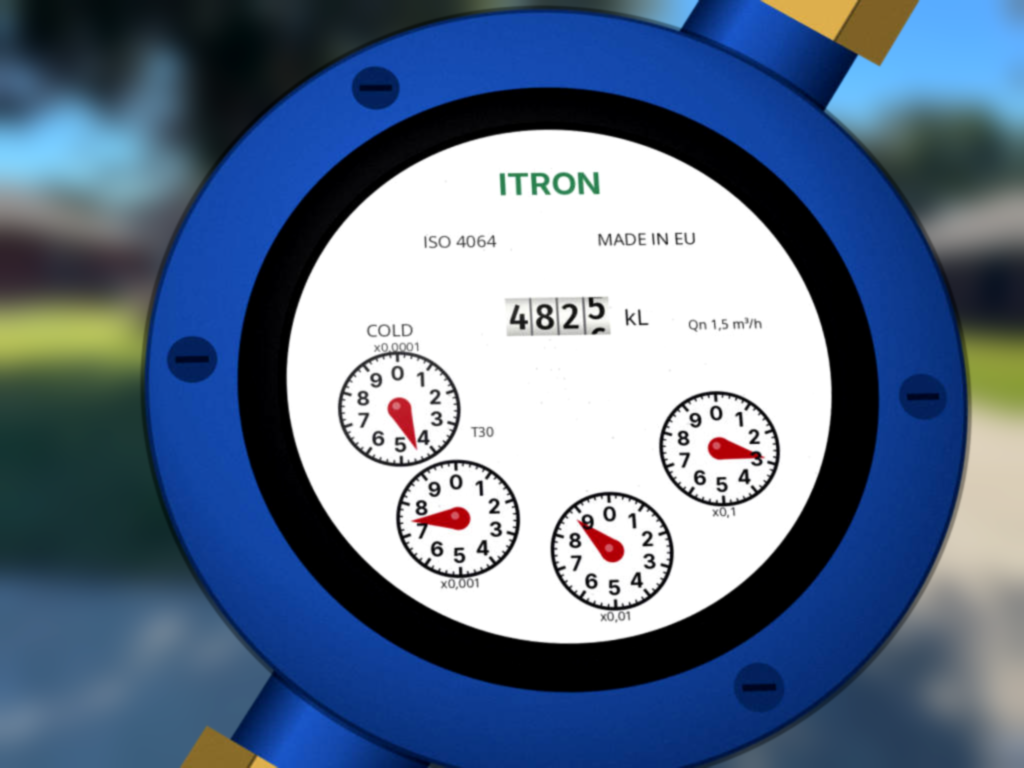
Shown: 4825.2874 (kL)
